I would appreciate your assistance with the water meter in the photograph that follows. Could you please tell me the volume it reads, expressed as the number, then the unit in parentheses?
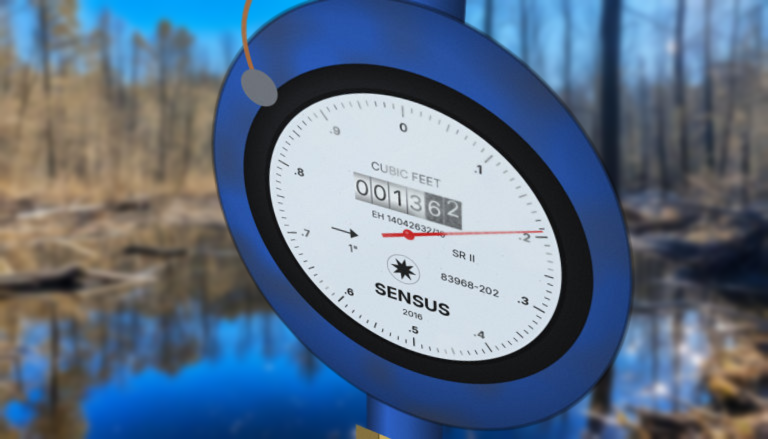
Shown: 1362.19 (ft³)
